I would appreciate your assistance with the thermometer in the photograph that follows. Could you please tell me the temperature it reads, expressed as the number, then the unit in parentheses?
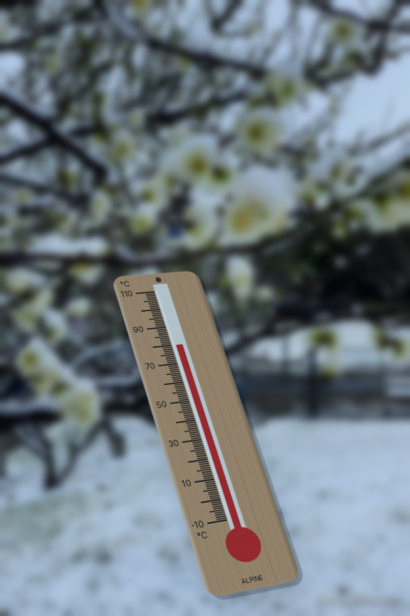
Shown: 80 (°C)
